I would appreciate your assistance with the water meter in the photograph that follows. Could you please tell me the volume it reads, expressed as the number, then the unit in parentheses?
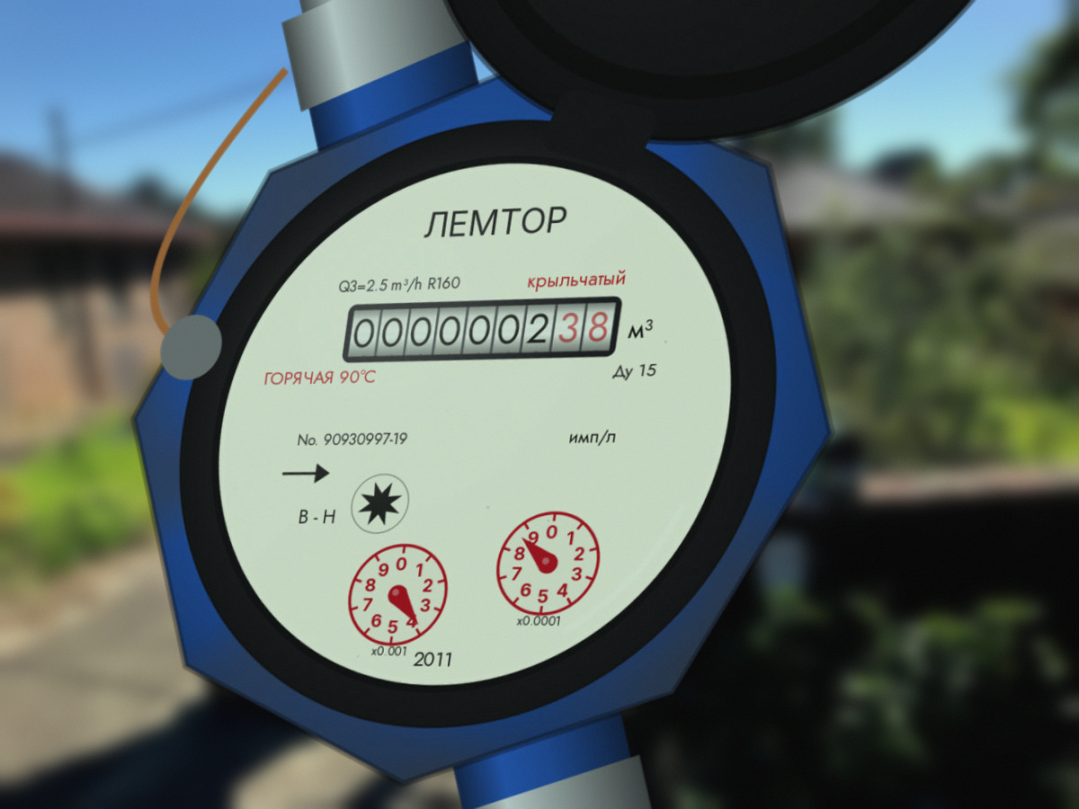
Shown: 2.3838 (m³)
